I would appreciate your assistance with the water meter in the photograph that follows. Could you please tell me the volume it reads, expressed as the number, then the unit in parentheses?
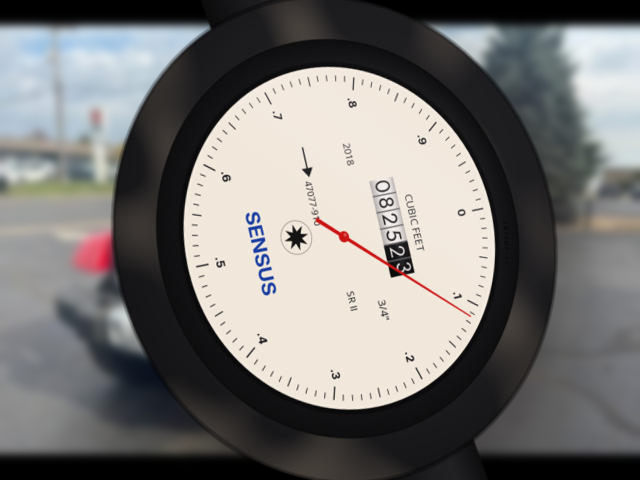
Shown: 82523.11 (ft³)
